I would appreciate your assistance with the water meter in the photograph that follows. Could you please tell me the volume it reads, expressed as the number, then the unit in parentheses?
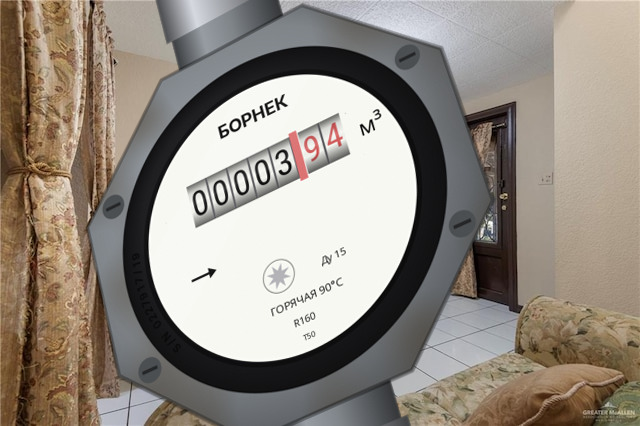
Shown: 3.94 (m³)
